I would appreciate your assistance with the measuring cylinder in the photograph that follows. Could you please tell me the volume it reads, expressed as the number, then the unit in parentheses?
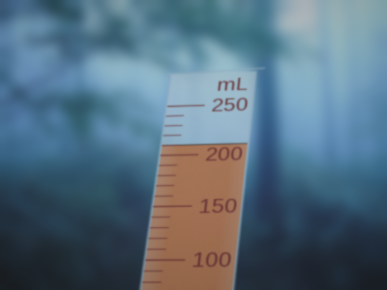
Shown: 210 (mL)
